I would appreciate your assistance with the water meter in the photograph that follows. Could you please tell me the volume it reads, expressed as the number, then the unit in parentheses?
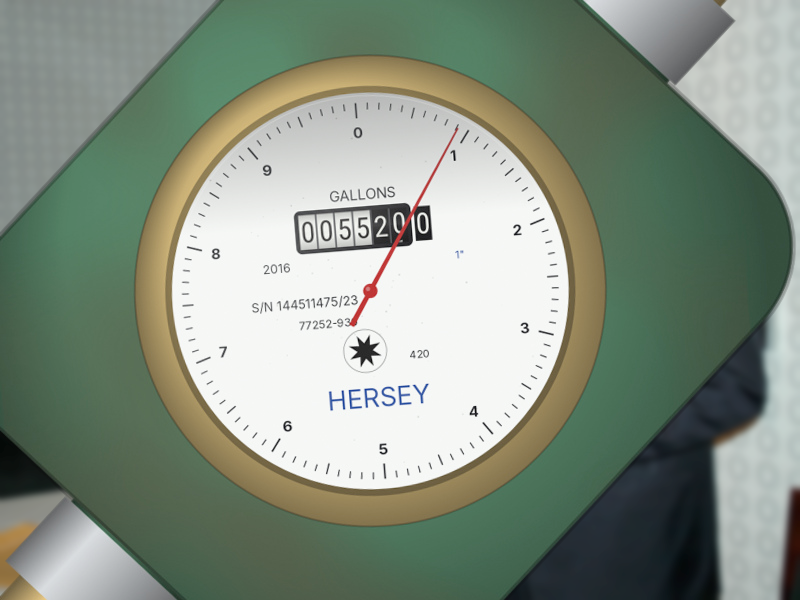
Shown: 55200.9 (gal)
